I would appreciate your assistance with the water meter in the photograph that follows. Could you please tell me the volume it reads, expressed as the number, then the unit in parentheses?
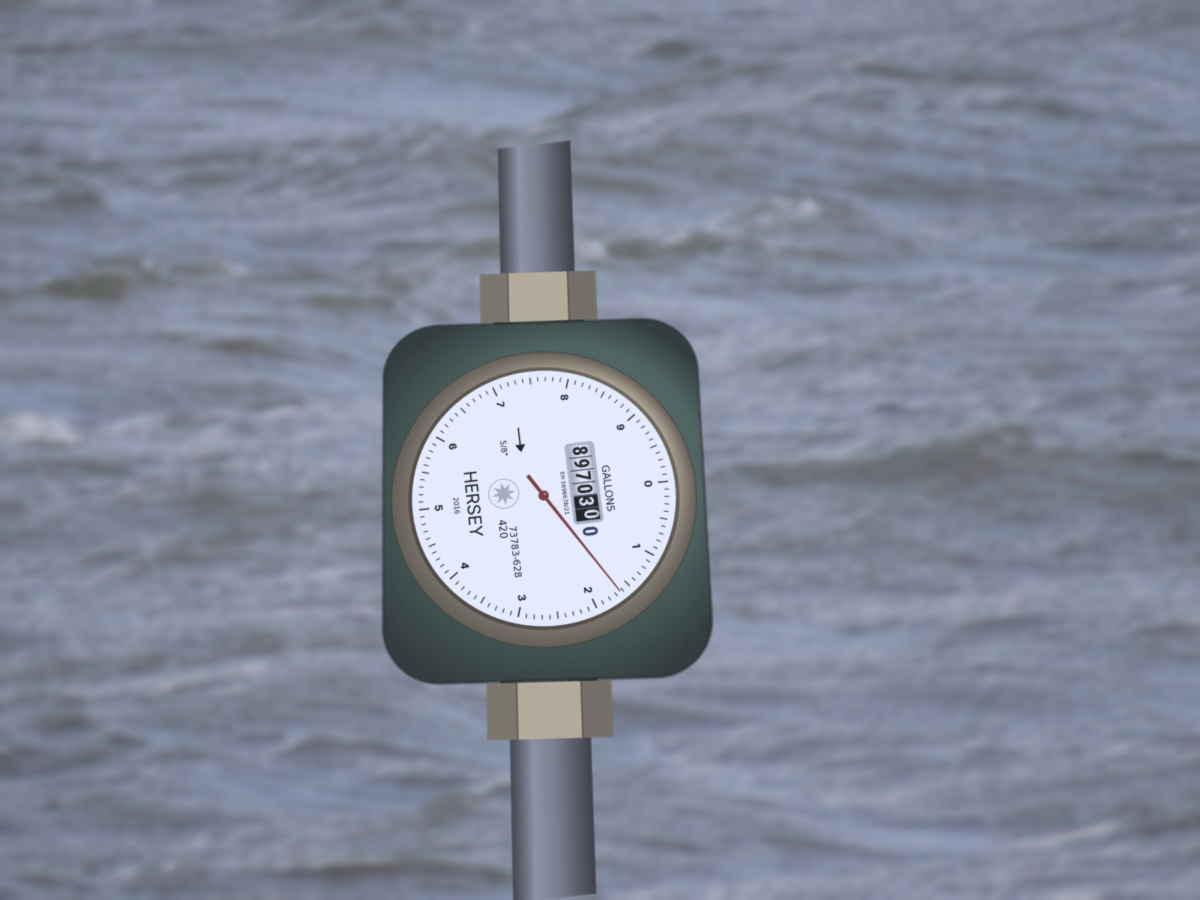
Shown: 8970301.6 (gal)
